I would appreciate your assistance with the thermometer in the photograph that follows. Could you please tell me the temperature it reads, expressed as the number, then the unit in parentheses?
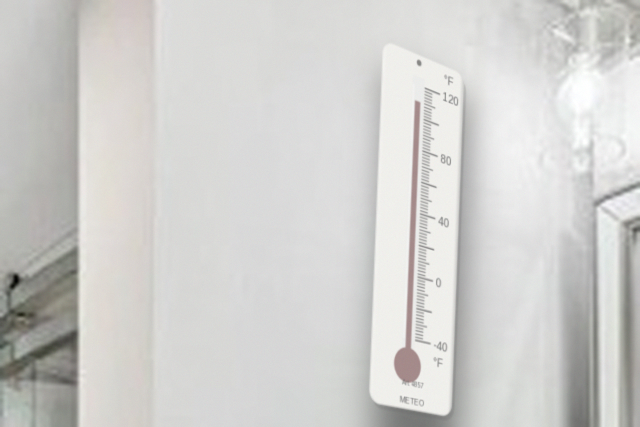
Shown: 110 (°F)
